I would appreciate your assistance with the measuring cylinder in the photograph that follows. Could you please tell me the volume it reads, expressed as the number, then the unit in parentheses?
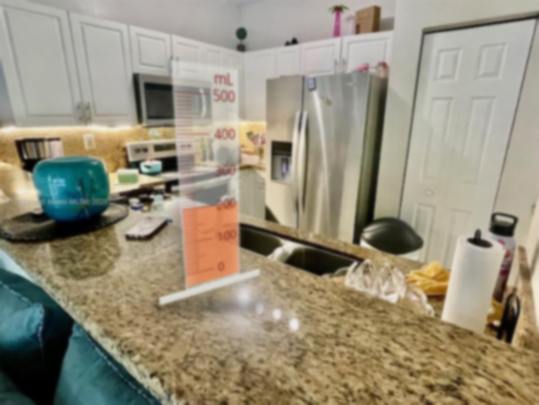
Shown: 200 (mL)
